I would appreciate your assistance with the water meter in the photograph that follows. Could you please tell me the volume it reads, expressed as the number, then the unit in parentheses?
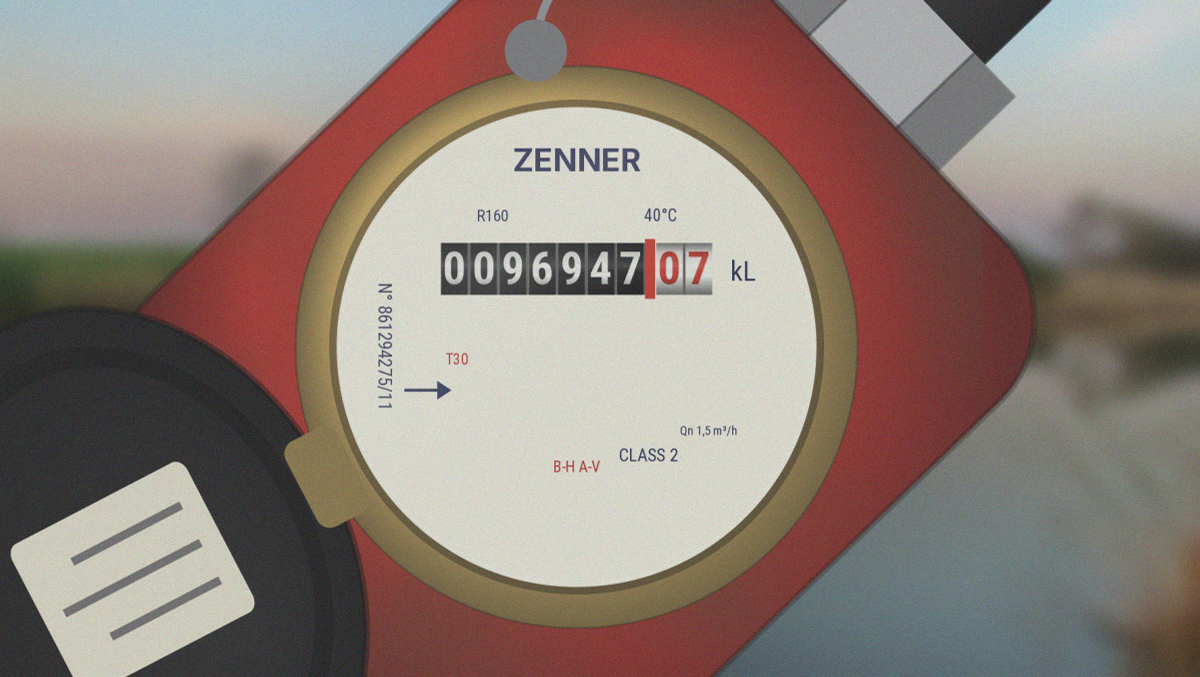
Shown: 96947.07 (kL)
